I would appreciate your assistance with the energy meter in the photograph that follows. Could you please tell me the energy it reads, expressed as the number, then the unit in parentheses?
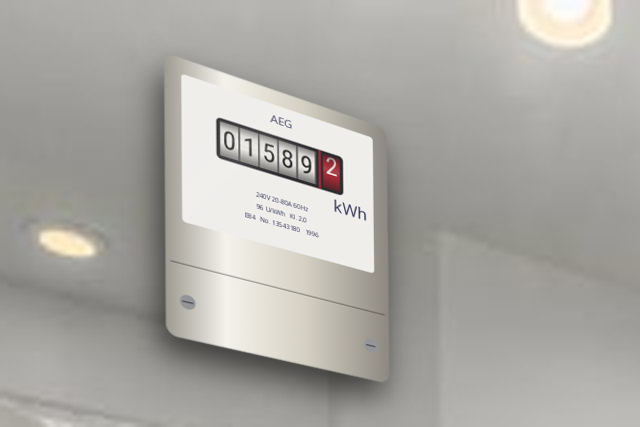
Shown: 1589.2 (kWh)
